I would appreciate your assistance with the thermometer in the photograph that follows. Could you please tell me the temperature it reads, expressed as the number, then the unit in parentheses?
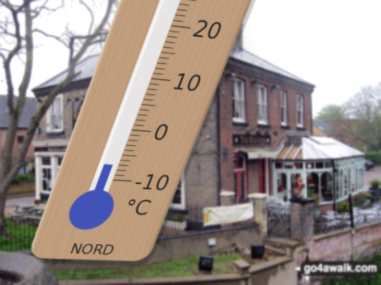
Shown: -7 (°C)
